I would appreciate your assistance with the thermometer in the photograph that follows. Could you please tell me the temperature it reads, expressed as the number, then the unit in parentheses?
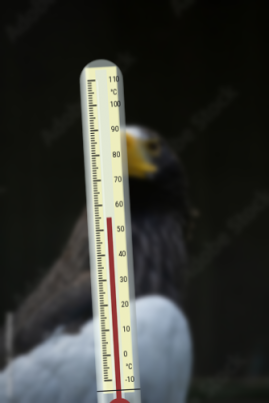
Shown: 55 (°C)
